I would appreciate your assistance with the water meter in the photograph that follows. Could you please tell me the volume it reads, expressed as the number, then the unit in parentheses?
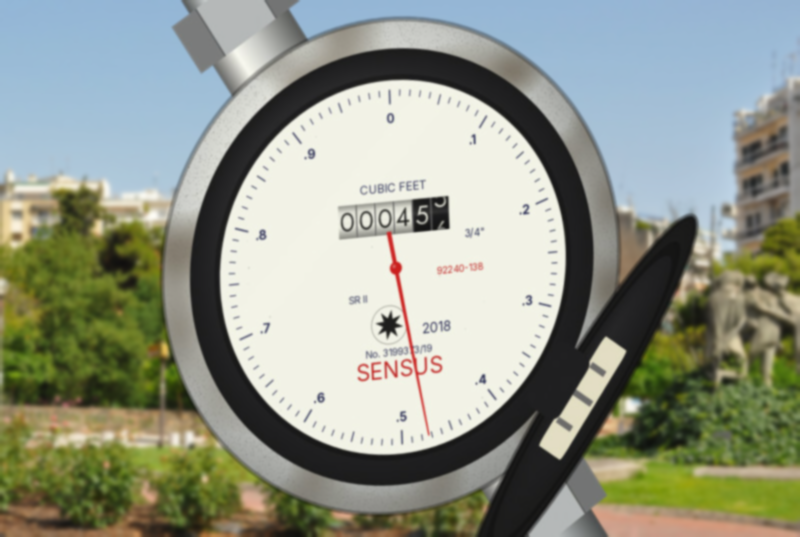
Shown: 455.47 (ft³)
